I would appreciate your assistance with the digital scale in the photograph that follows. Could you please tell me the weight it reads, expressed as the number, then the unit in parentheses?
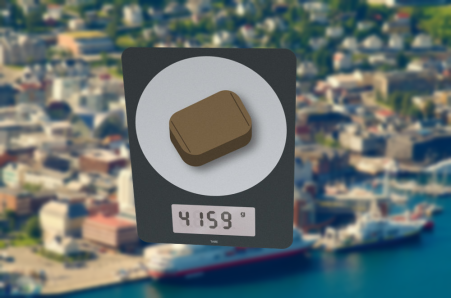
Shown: 4159 (g)
